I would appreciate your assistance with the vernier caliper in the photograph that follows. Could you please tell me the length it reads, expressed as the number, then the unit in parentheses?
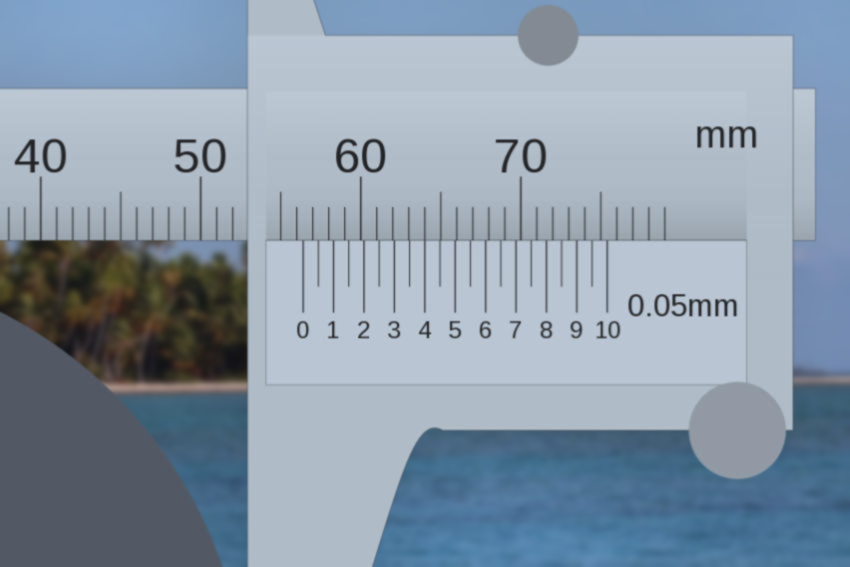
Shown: 56.4 (mm)
